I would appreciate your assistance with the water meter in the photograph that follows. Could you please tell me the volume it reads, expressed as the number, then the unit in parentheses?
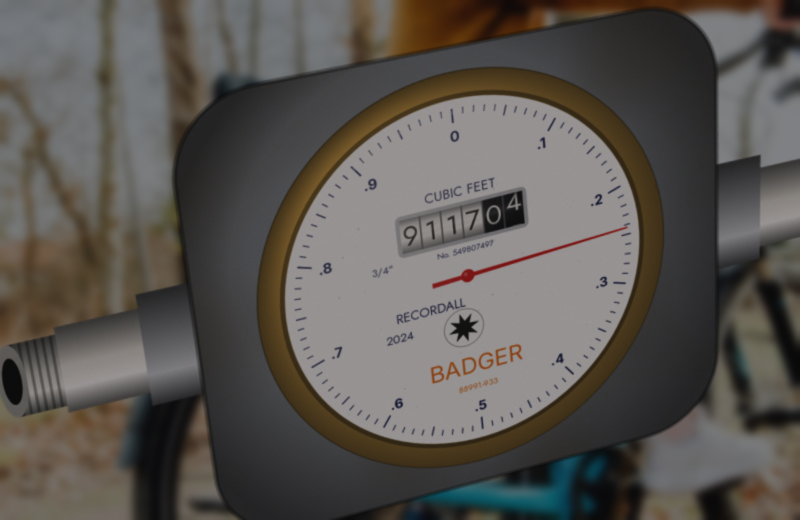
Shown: 911704.24 (ft³)
